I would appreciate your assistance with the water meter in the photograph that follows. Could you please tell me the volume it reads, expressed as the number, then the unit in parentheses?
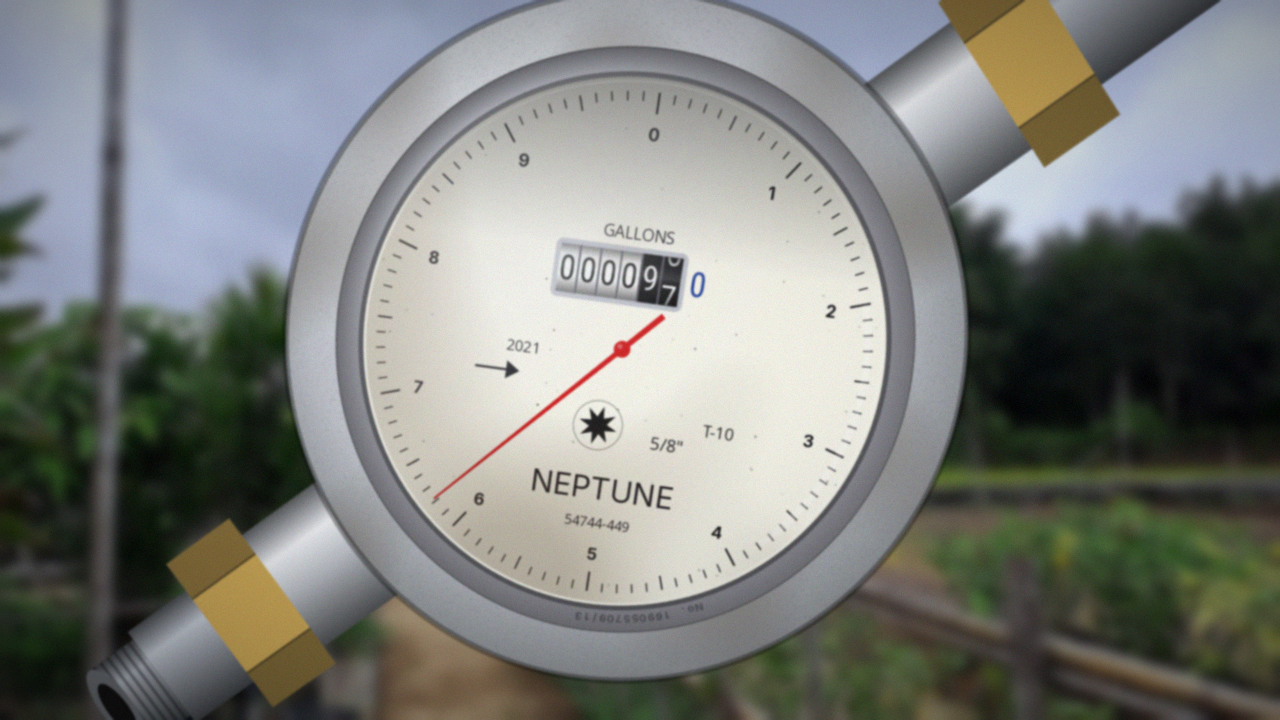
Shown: 966.2 (gal)
